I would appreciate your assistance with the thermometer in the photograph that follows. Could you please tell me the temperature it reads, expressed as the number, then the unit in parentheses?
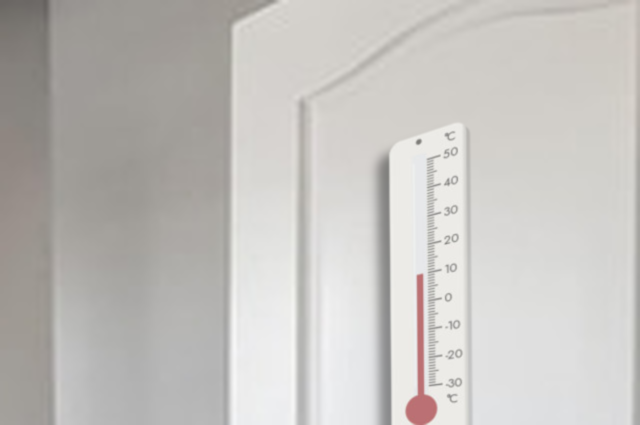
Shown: 10 (°C)
